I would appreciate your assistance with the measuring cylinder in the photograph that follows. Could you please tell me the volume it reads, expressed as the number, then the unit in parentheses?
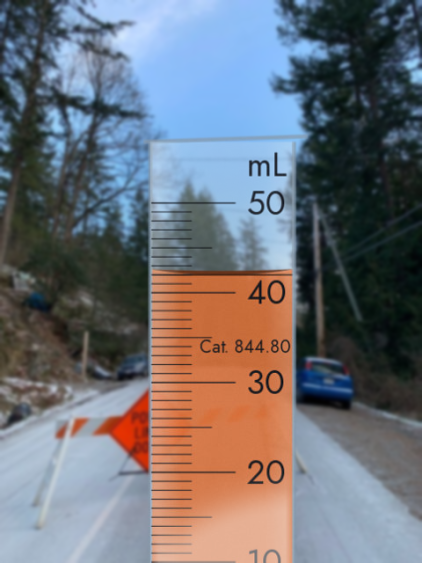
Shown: 42 (mL)
